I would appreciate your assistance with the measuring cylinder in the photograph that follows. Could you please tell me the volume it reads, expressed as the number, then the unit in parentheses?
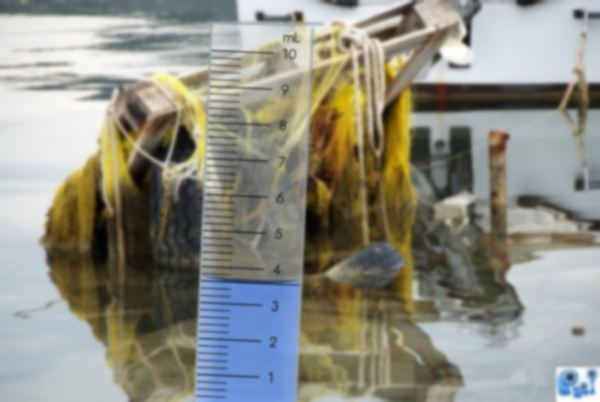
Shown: 3.6 (mL)
